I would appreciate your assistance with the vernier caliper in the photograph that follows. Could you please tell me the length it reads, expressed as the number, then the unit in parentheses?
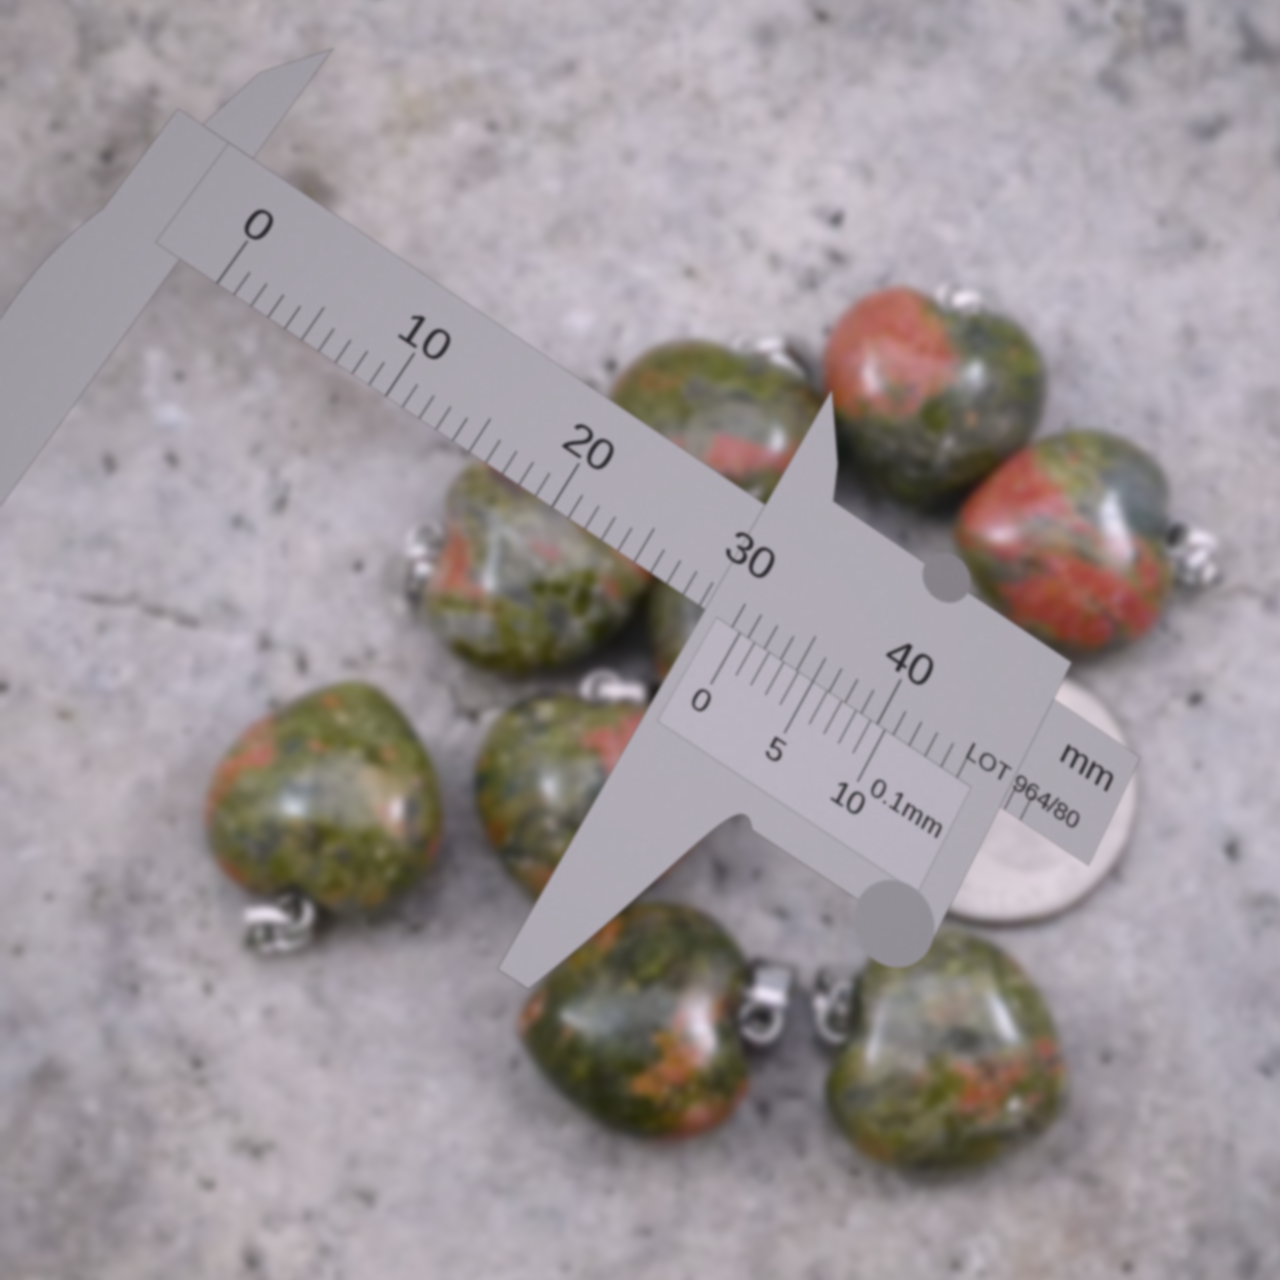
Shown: 31.5 (mm)
